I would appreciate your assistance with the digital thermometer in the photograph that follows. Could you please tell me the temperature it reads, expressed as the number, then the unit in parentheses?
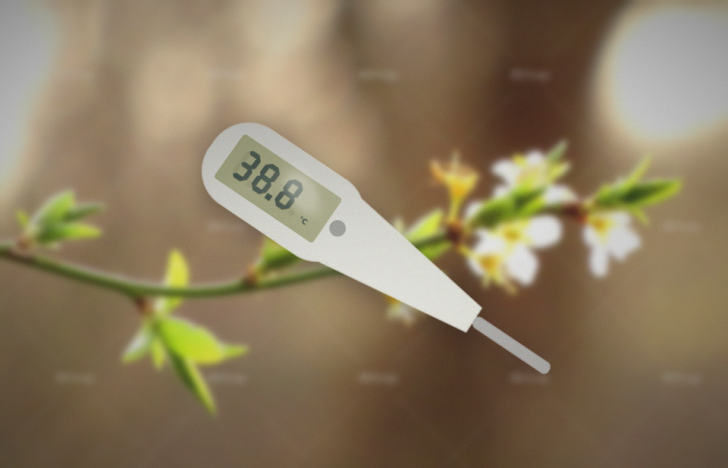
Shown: 38.8 (°C)
